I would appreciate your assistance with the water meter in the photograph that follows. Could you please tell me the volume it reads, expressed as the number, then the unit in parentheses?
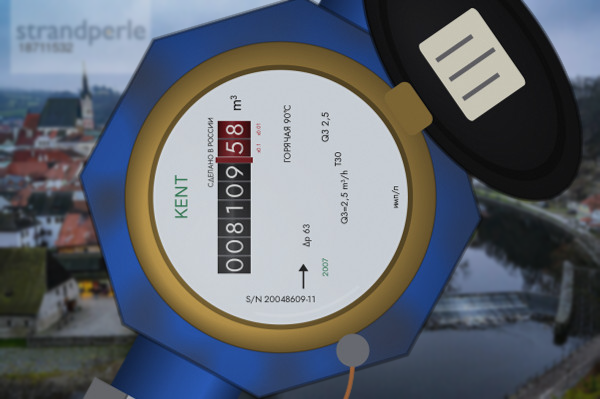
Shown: 8109.58 (m³)
